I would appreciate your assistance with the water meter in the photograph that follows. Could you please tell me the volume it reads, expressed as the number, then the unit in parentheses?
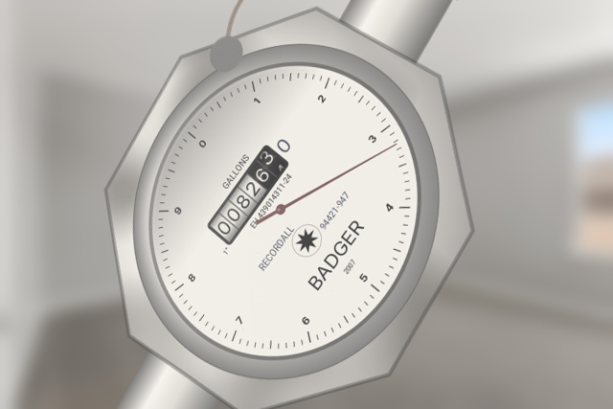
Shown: 82633.2 (gal)
